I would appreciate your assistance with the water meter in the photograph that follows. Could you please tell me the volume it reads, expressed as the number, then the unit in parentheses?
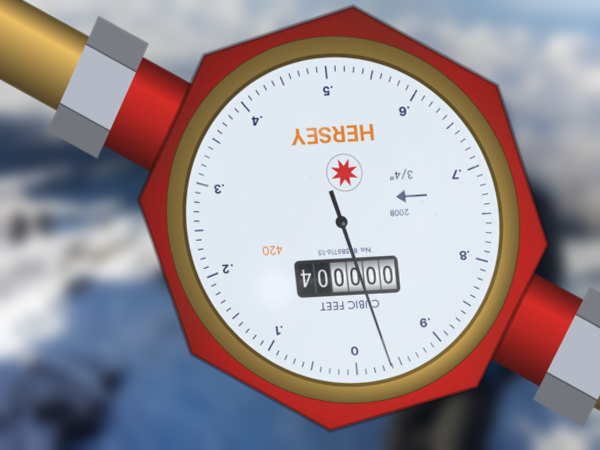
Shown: 3.96 (ft³)
